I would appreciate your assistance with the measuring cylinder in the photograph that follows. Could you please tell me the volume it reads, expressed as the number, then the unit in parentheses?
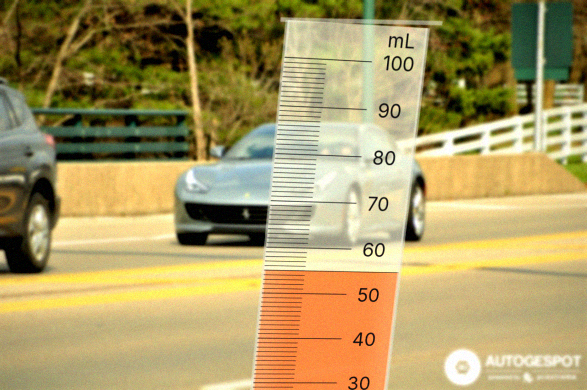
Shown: 55 (mL)
